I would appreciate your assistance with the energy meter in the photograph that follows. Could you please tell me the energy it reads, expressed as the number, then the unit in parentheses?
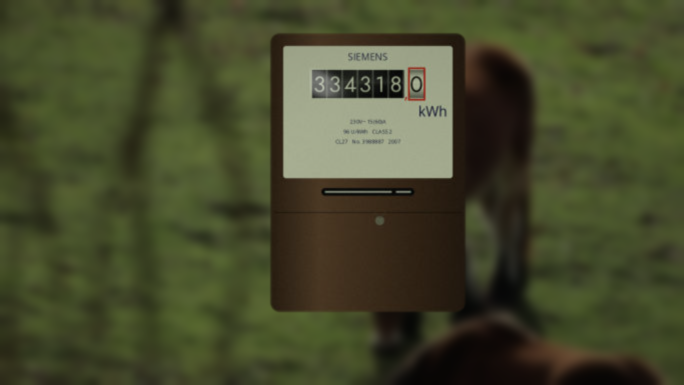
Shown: 334318.0 (kWh)
